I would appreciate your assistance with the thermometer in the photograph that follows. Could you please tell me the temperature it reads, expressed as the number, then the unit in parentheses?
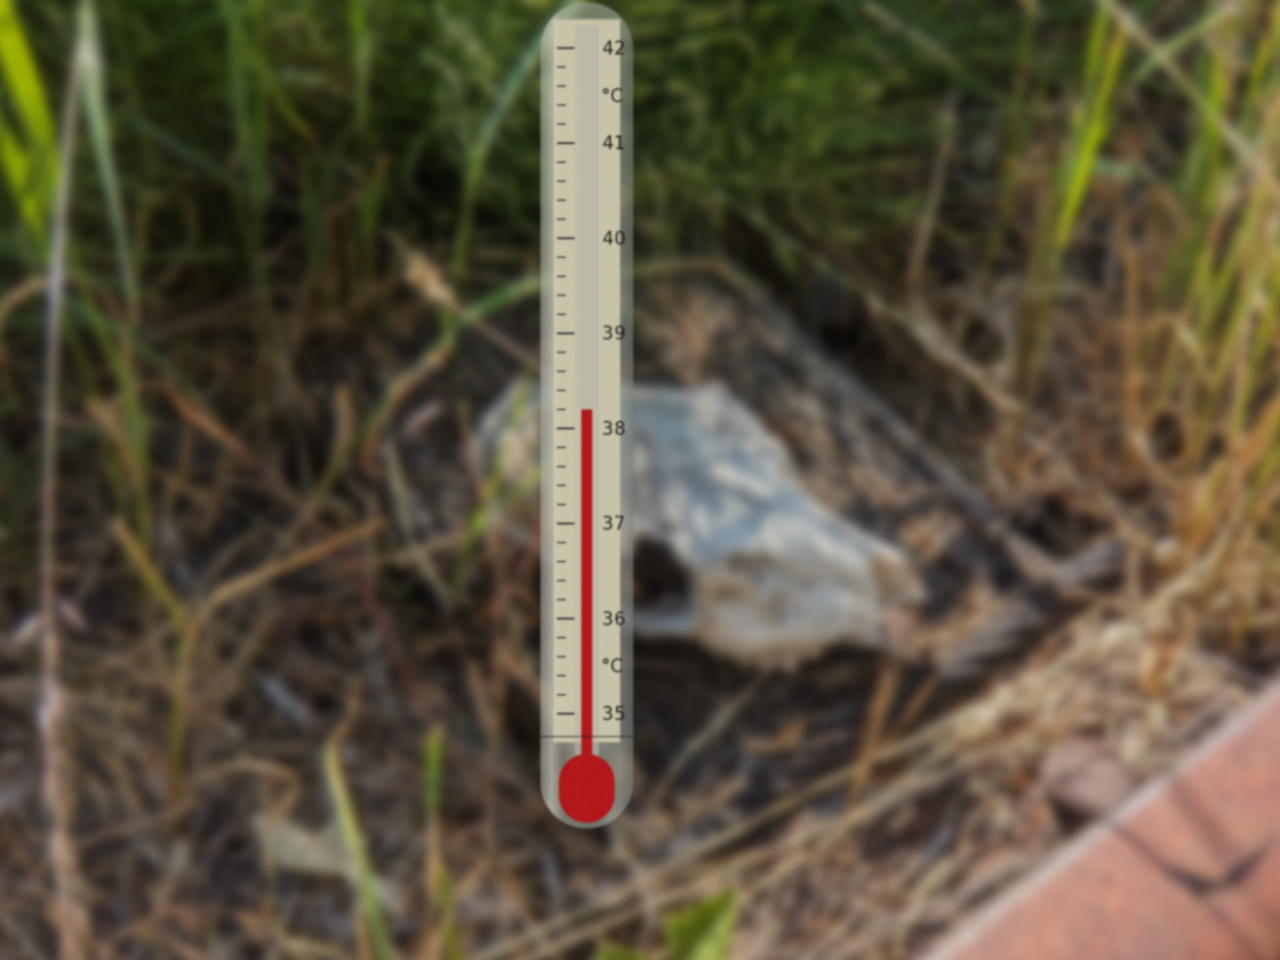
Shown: 38.2 (°C)
